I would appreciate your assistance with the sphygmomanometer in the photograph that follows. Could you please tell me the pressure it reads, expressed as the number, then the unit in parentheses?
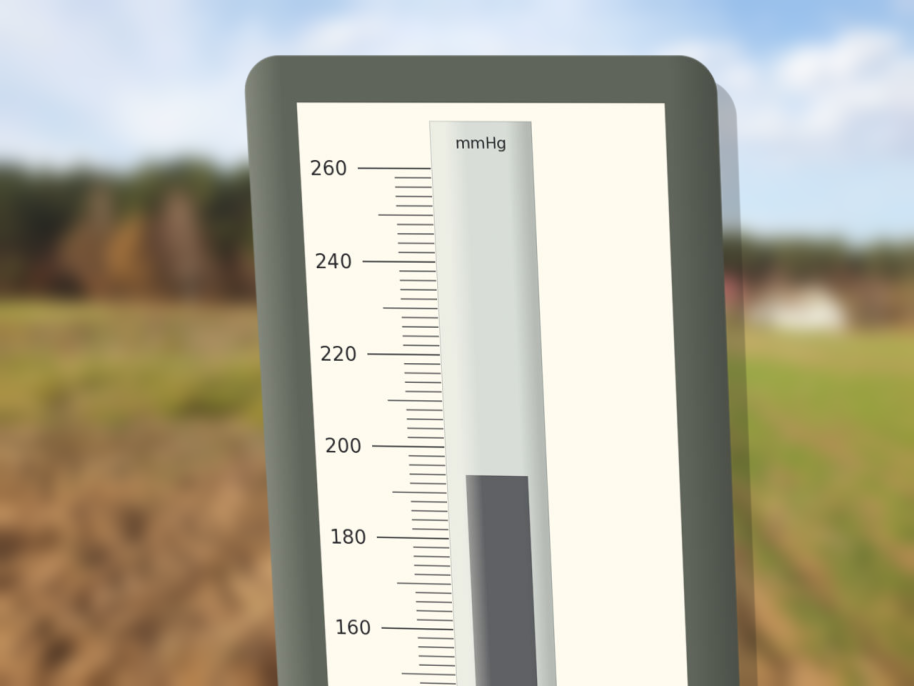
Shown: 194 (mmHg)
